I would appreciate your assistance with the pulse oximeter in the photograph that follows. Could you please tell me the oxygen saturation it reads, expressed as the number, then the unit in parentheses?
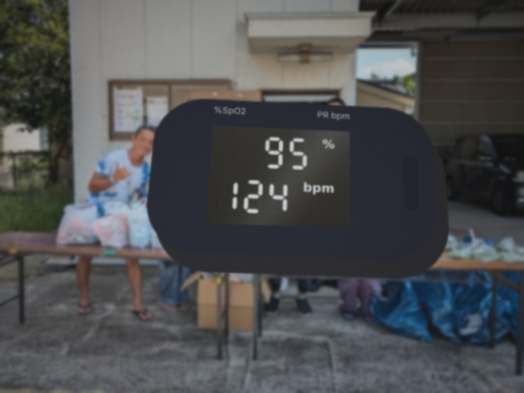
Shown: 95 (%)
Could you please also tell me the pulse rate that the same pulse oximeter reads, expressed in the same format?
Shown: 124 (bpm)
